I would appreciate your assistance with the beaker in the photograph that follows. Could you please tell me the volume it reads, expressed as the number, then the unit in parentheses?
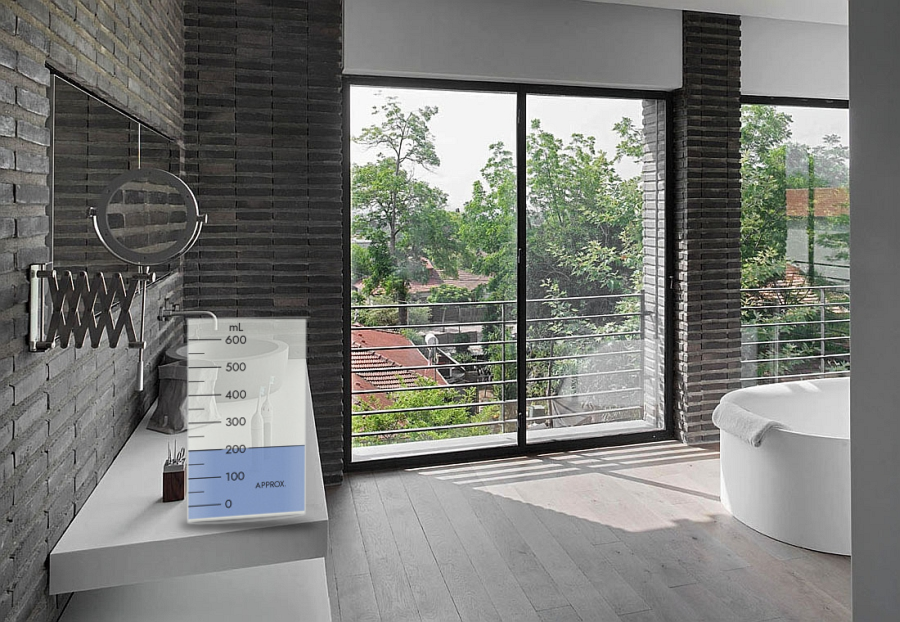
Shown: 200 (mL)
